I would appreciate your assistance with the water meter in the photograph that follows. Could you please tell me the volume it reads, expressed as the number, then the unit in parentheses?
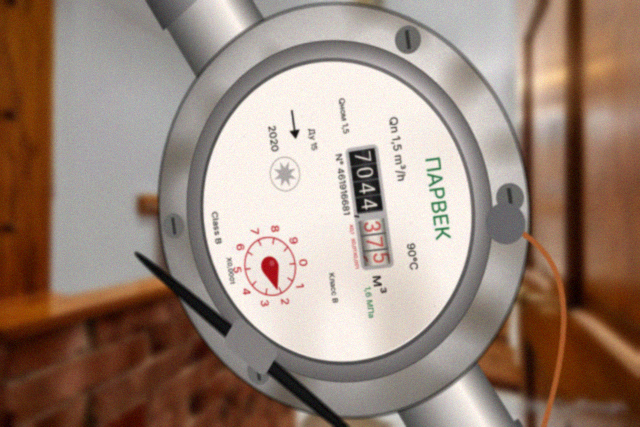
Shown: 7044.3752 (m³)
